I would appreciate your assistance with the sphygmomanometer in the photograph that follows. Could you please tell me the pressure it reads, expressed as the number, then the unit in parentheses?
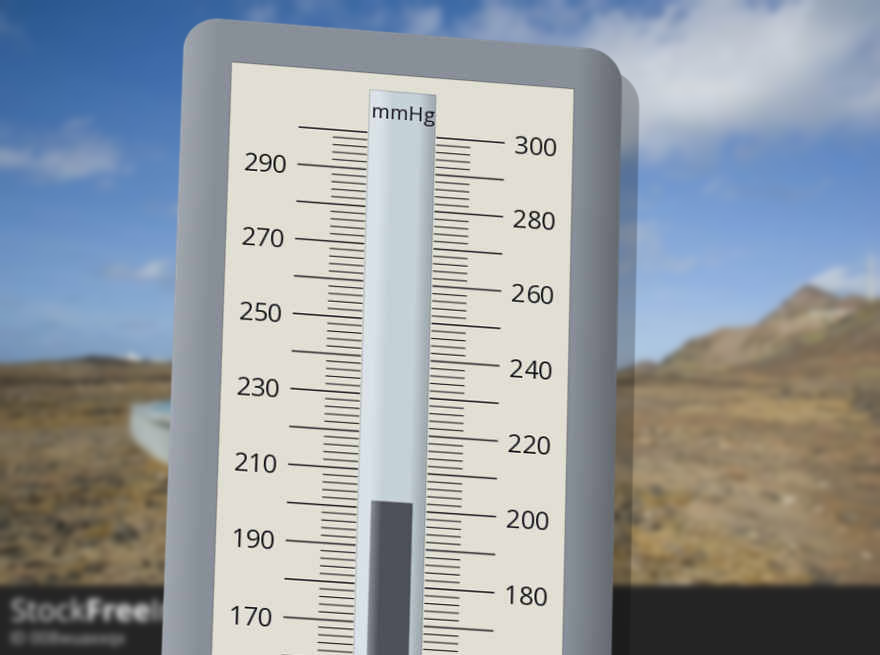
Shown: 202 (mmHg)
